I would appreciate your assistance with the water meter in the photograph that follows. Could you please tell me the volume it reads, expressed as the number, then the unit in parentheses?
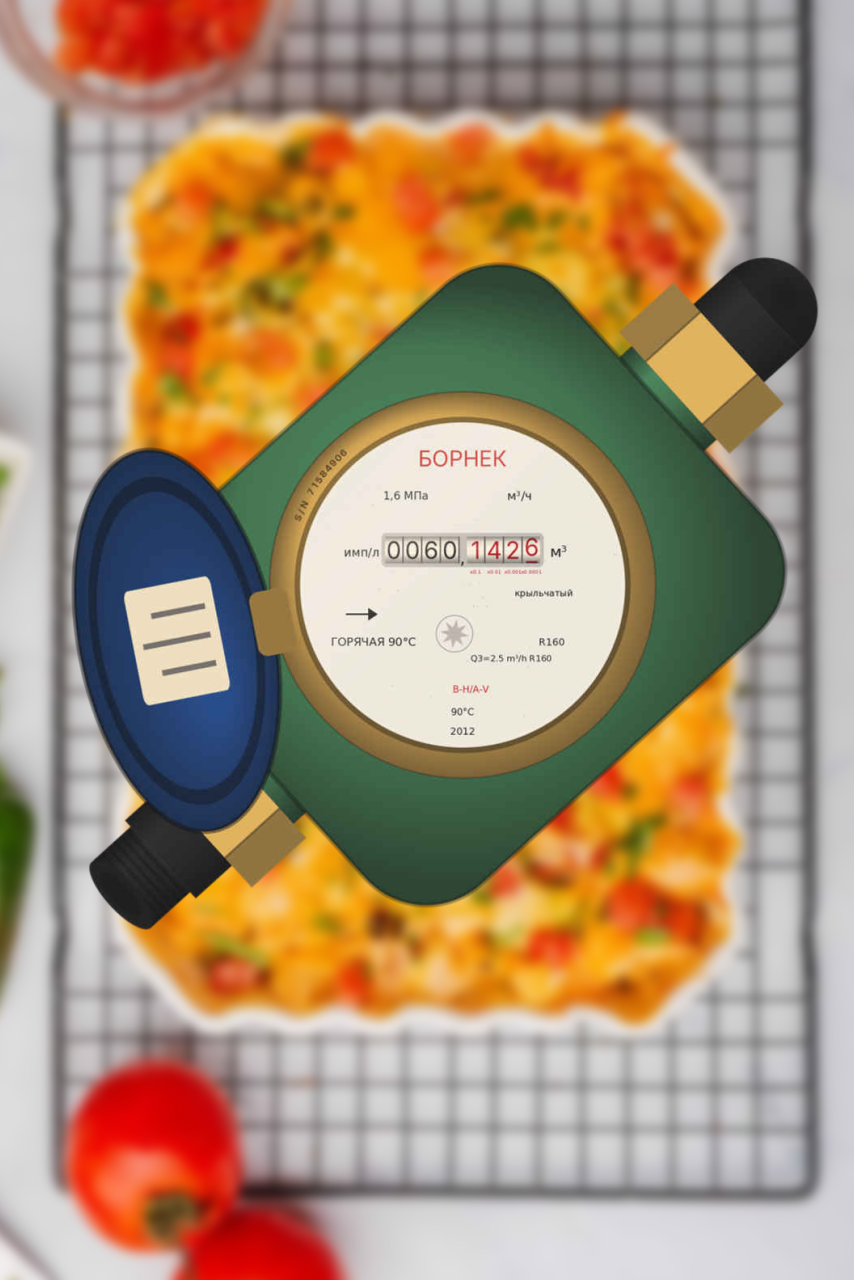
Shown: 60.1426 (m³)
